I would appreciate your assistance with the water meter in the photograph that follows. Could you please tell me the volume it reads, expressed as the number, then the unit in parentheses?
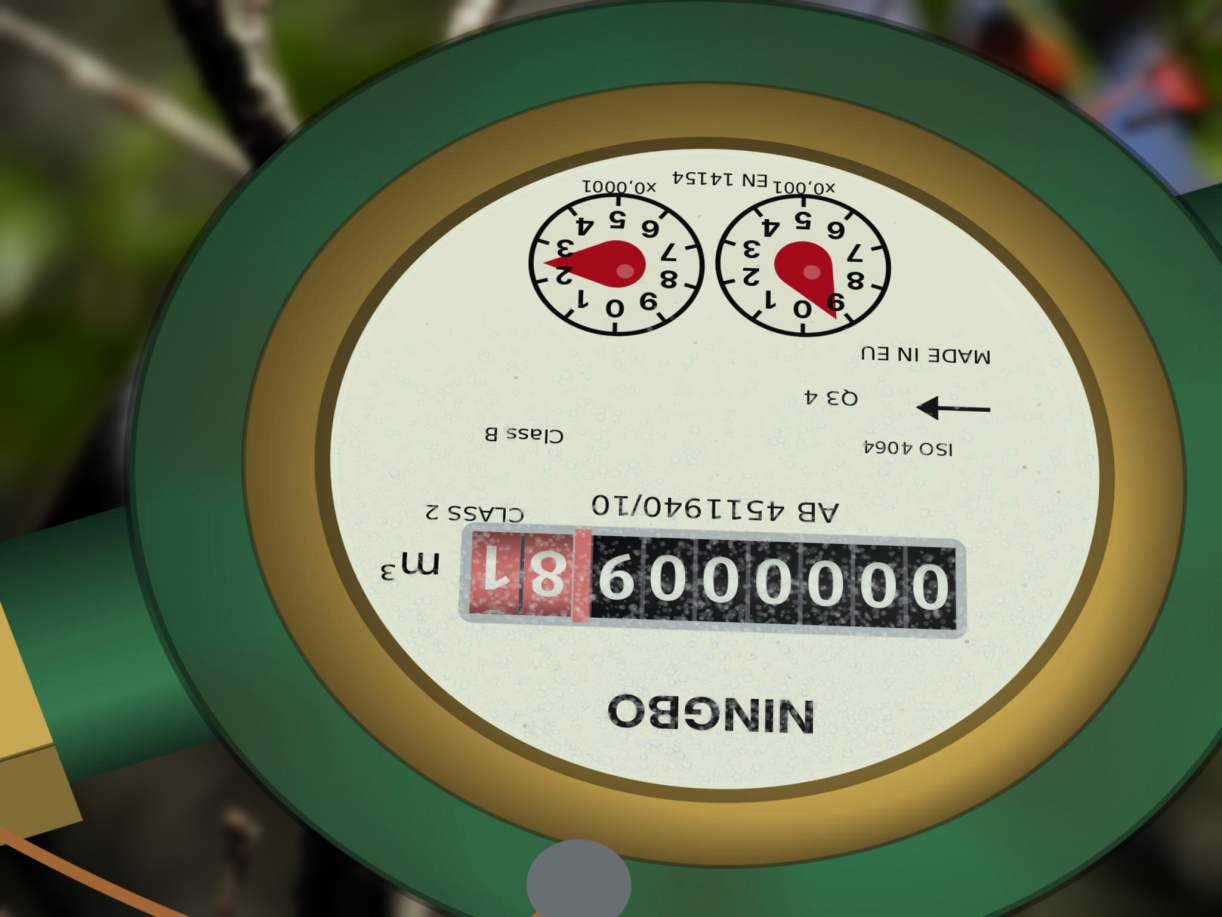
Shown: 9.8092 (m³)
